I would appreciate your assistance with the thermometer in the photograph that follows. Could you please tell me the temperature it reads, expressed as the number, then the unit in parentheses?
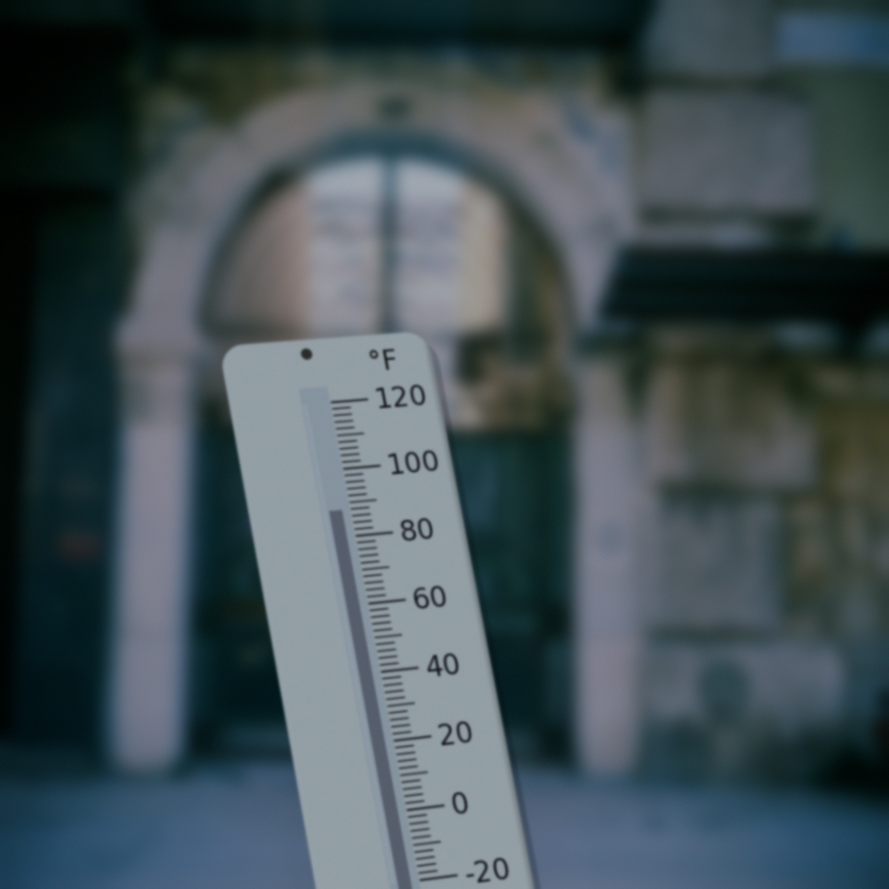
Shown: 88 (°F)
